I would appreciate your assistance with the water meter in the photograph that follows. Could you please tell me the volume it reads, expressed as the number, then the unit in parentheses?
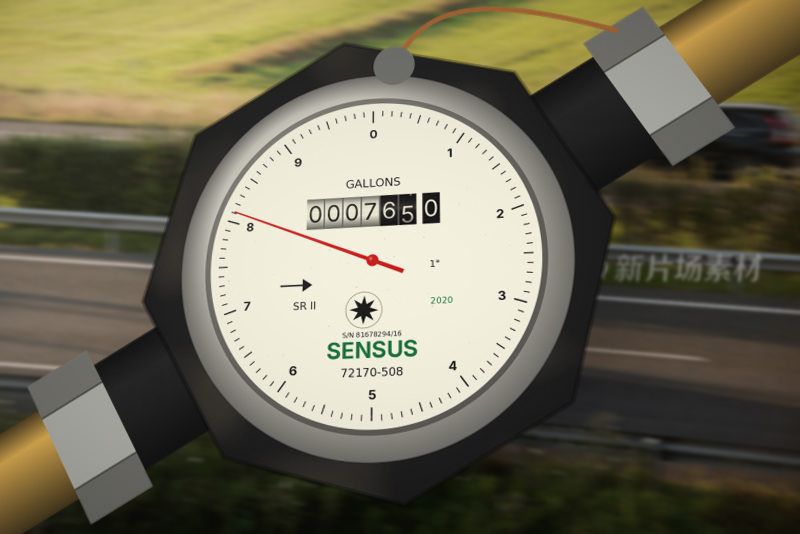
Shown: 7648.1 (gal)
